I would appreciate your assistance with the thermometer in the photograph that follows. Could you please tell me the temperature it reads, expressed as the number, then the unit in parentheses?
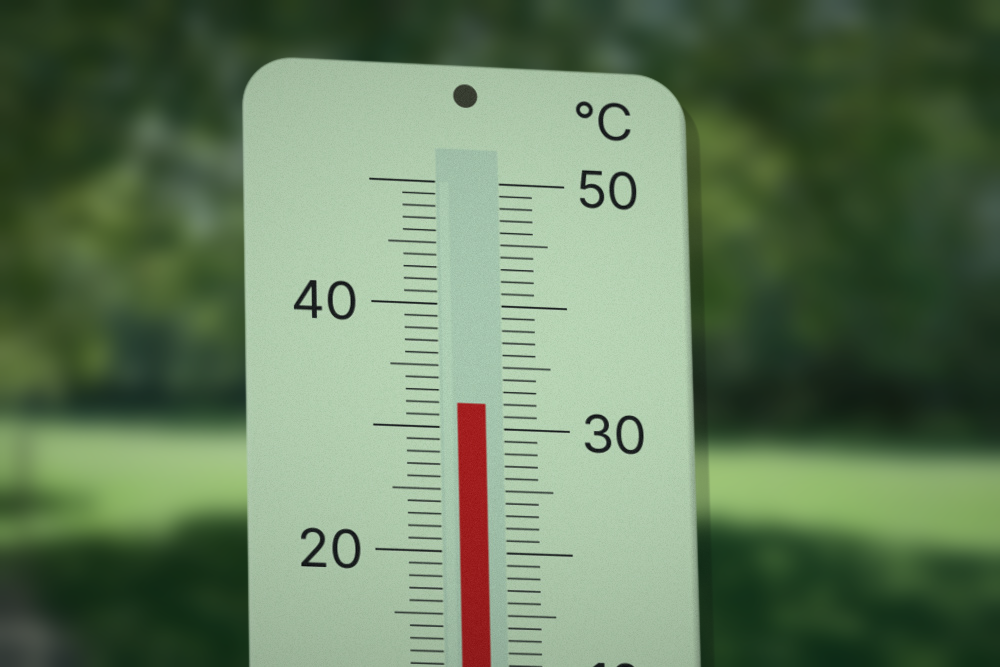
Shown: 32 (°C)
